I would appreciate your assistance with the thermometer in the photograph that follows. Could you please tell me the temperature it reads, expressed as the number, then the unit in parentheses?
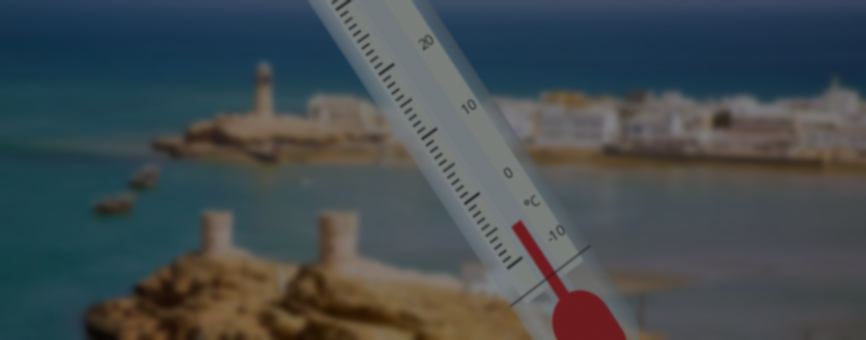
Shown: -6 (°C)
